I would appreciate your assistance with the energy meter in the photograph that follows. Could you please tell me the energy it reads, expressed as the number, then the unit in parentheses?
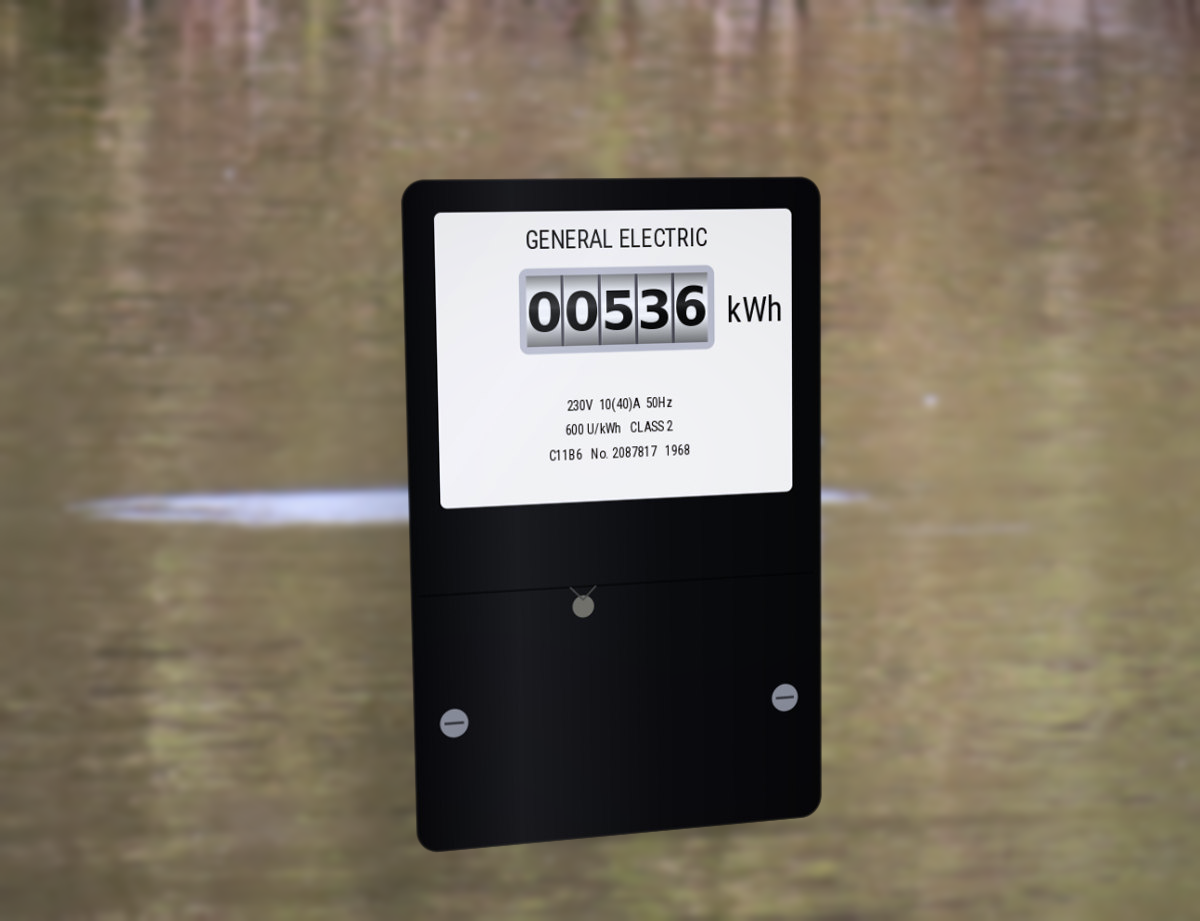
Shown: 536 (kWh)
